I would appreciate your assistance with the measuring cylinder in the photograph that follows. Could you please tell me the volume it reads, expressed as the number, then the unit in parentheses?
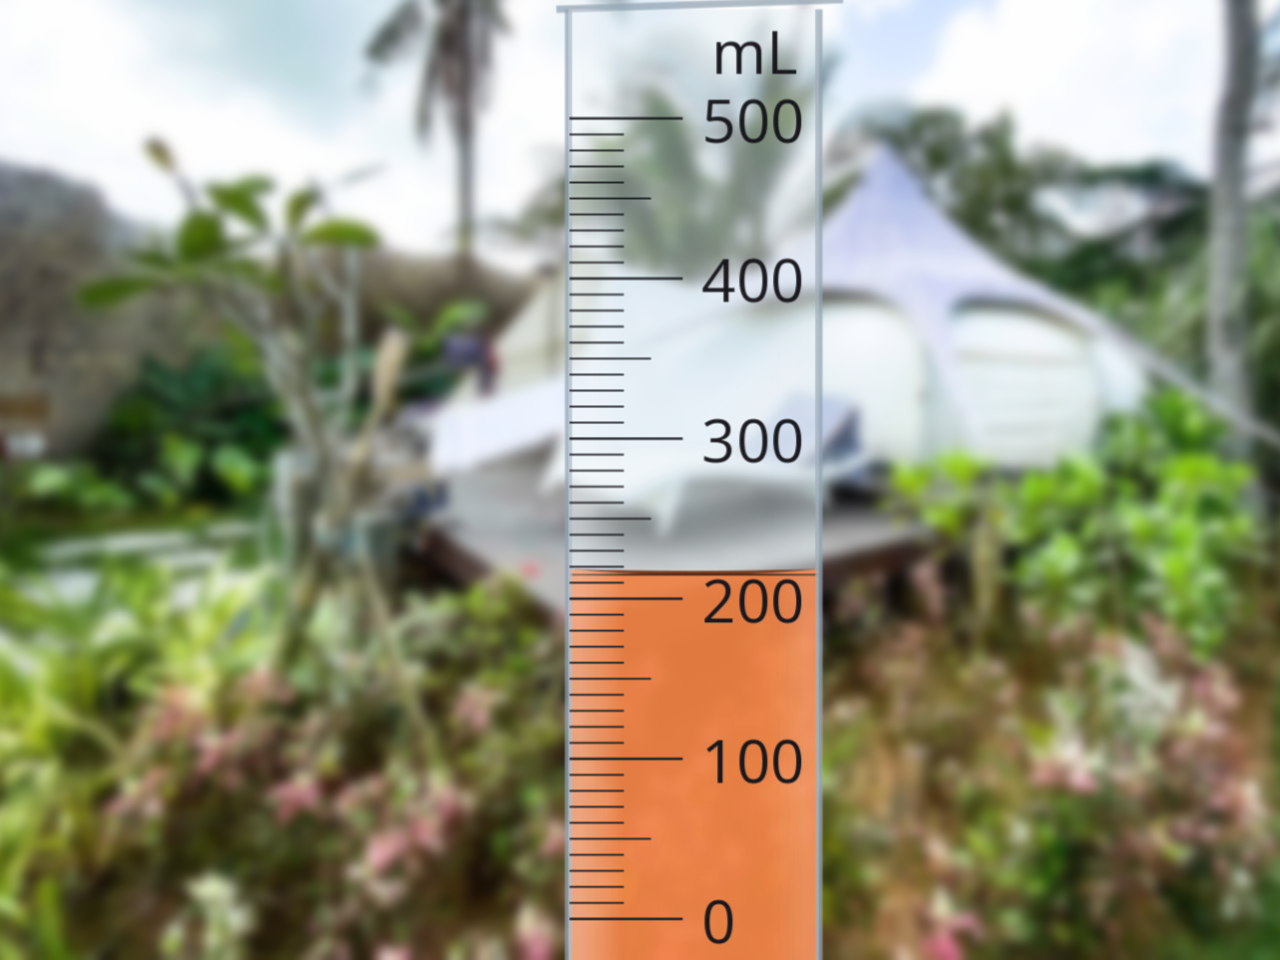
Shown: 215 (mL)
